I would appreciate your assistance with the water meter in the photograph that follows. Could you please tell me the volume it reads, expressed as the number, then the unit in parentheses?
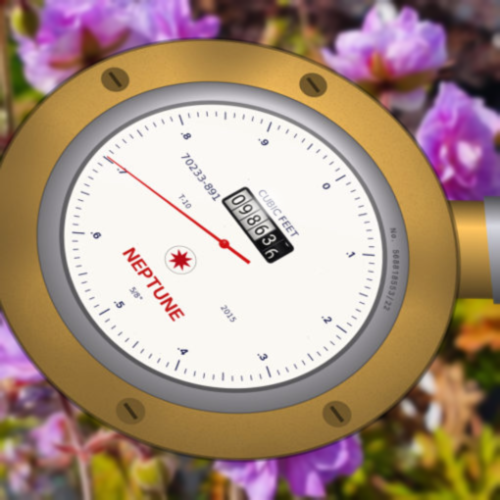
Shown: 98635.70 (ft³)
